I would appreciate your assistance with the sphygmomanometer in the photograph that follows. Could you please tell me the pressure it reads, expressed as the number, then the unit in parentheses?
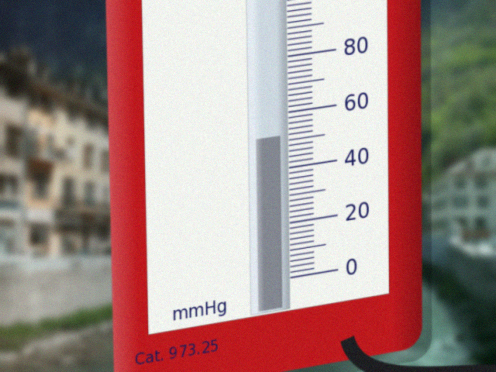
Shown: 52 (mmHg)
